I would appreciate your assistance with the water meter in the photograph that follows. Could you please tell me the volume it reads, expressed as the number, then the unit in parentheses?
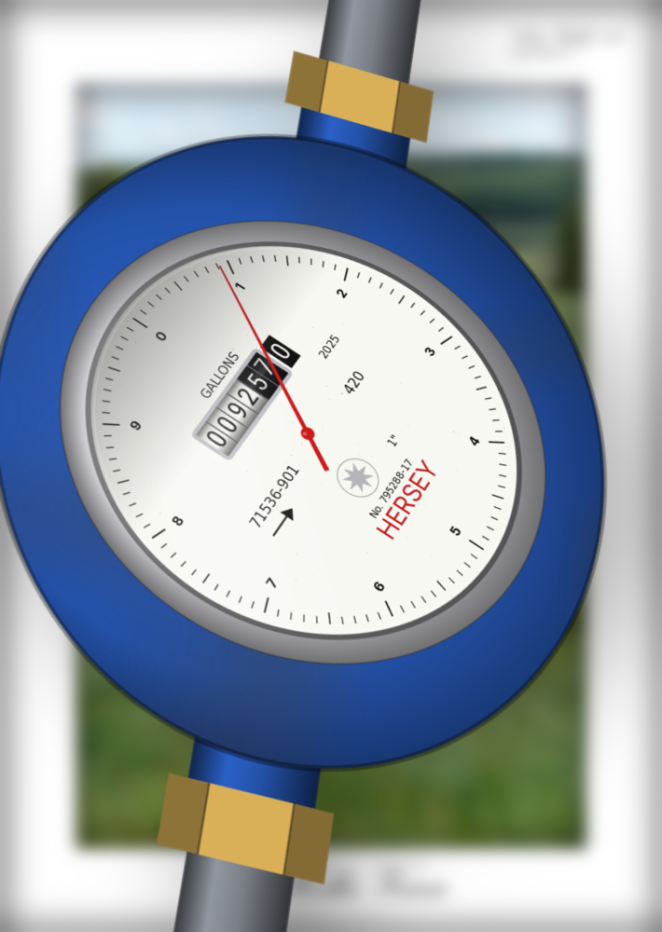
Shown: 92570.9 (gal)
